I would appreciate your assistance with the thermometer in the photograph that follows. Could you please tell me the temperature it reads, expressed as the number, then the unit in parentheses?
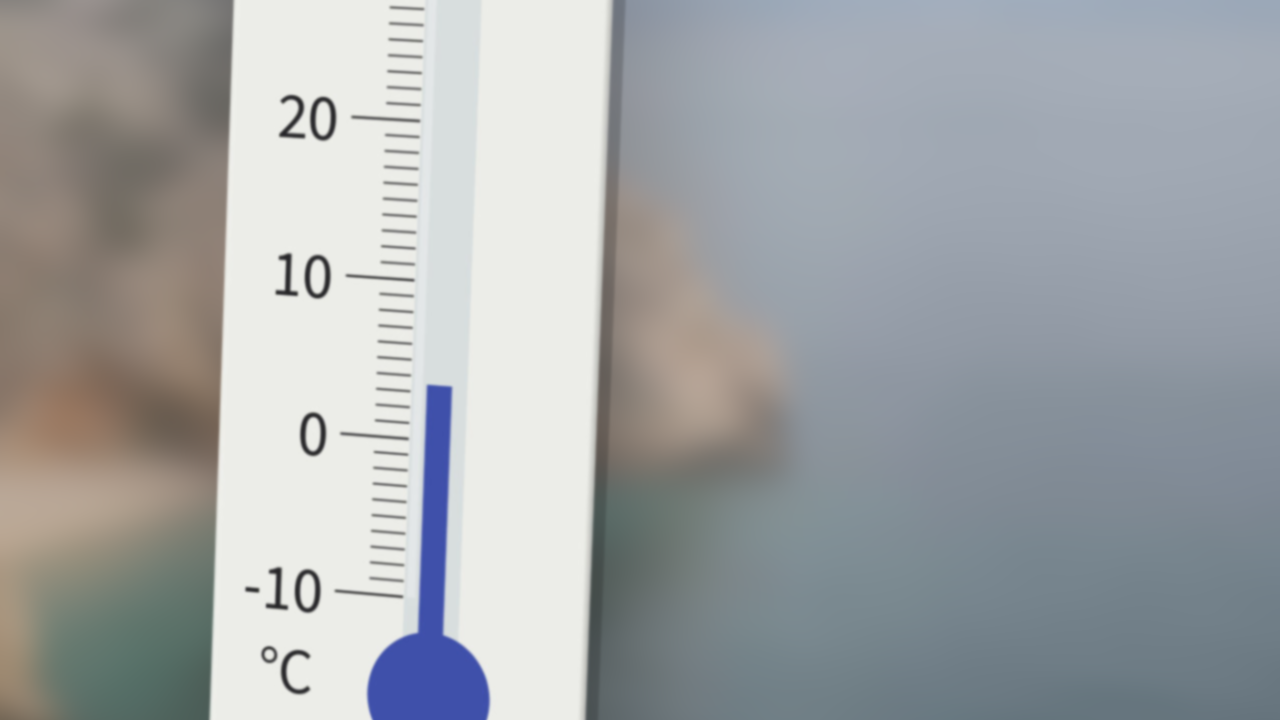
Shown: 3.5 (°C)
